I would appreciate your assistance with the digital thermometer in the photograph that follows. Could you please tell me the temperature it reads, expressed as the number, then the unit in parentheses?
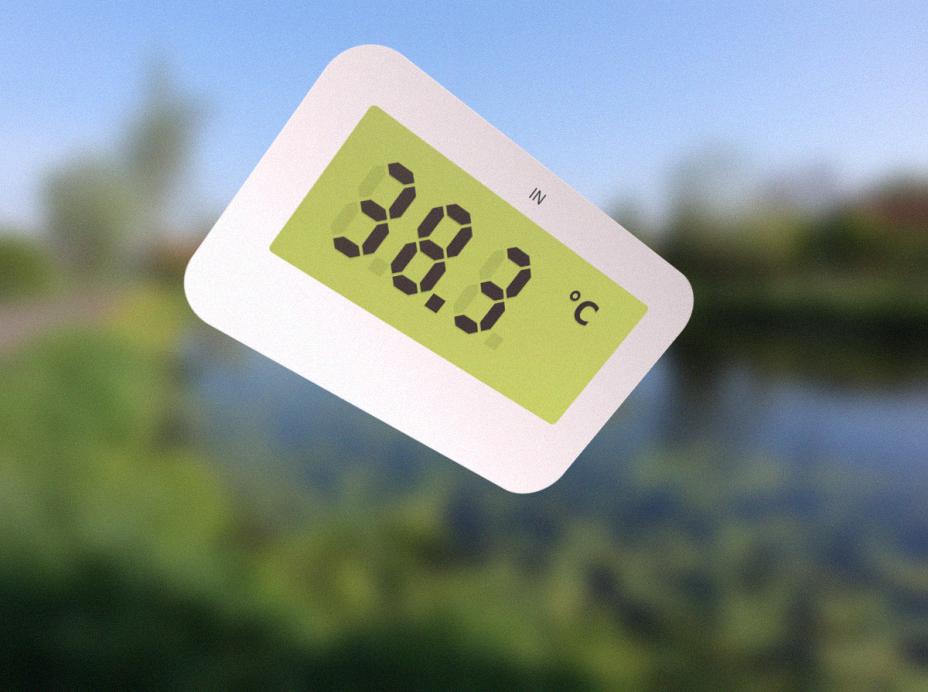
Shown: 38.3 (°C)
